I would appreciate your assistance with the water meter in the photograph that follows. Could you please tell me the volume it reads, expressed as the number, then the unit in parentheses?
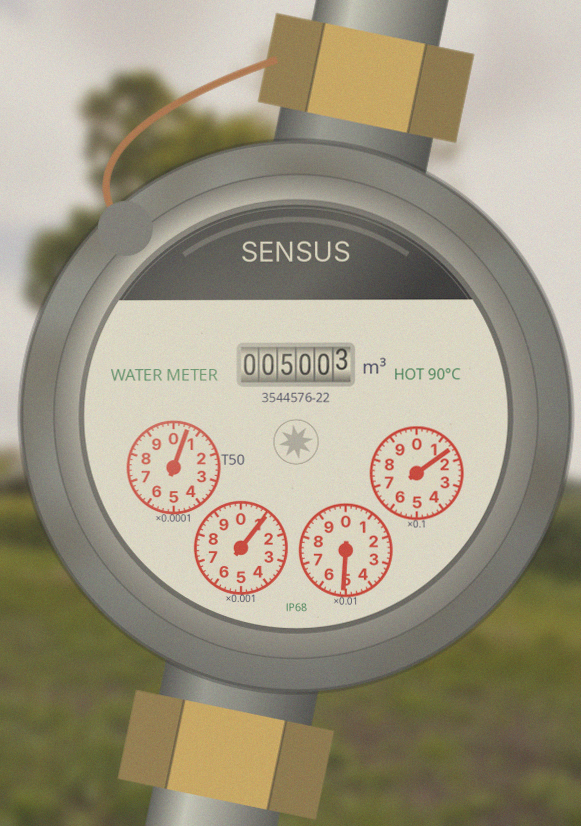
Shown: 5003.1510 (m³)
